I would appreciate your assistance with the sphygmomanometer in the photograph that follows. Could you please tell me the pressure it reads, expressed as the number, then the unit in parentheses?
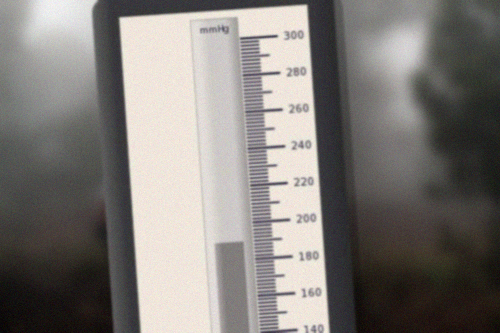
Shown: 190 (mmHg)
